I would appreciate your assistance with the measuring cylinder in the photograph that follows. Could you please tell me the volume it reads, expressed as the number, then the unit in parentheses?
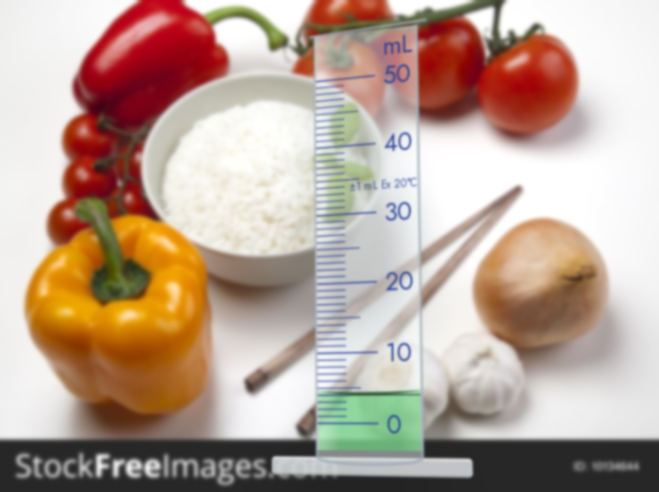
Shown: 4 (mL)
